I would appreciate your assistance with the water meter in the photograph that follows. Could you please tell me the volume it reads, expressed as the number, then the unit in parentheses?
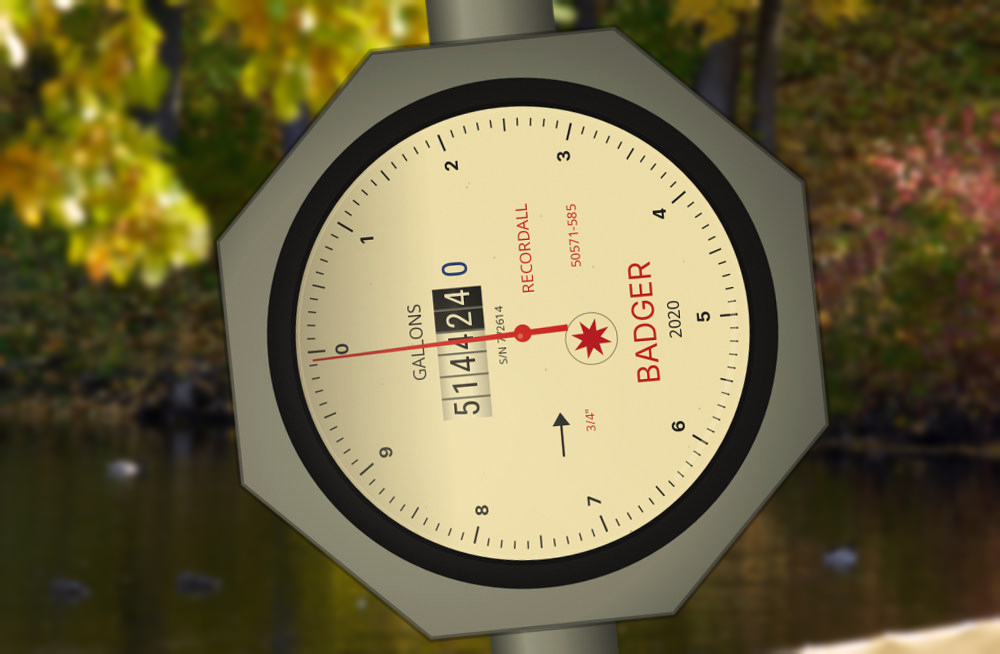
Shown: 5144239.9 (gal)
